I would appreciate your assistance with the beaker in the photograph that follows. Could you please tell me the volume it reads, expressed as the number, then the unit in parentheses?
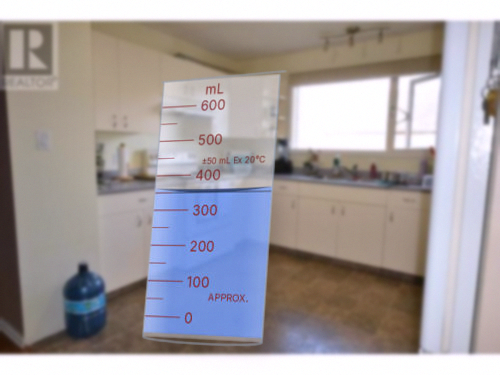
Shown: 350 (mL)
